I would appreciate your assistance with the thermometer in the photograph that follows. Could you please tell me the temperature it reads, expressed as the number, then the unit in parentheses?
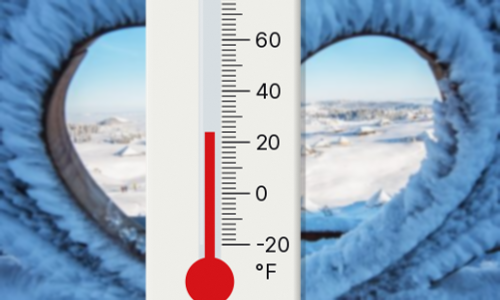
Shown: 24 (°F)
